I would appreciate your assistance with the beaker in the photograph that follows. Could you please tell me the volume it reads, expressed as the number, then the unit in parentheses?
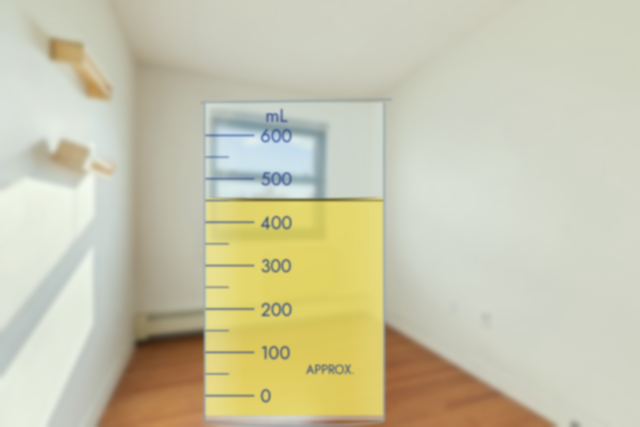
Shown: 450 (mL)
